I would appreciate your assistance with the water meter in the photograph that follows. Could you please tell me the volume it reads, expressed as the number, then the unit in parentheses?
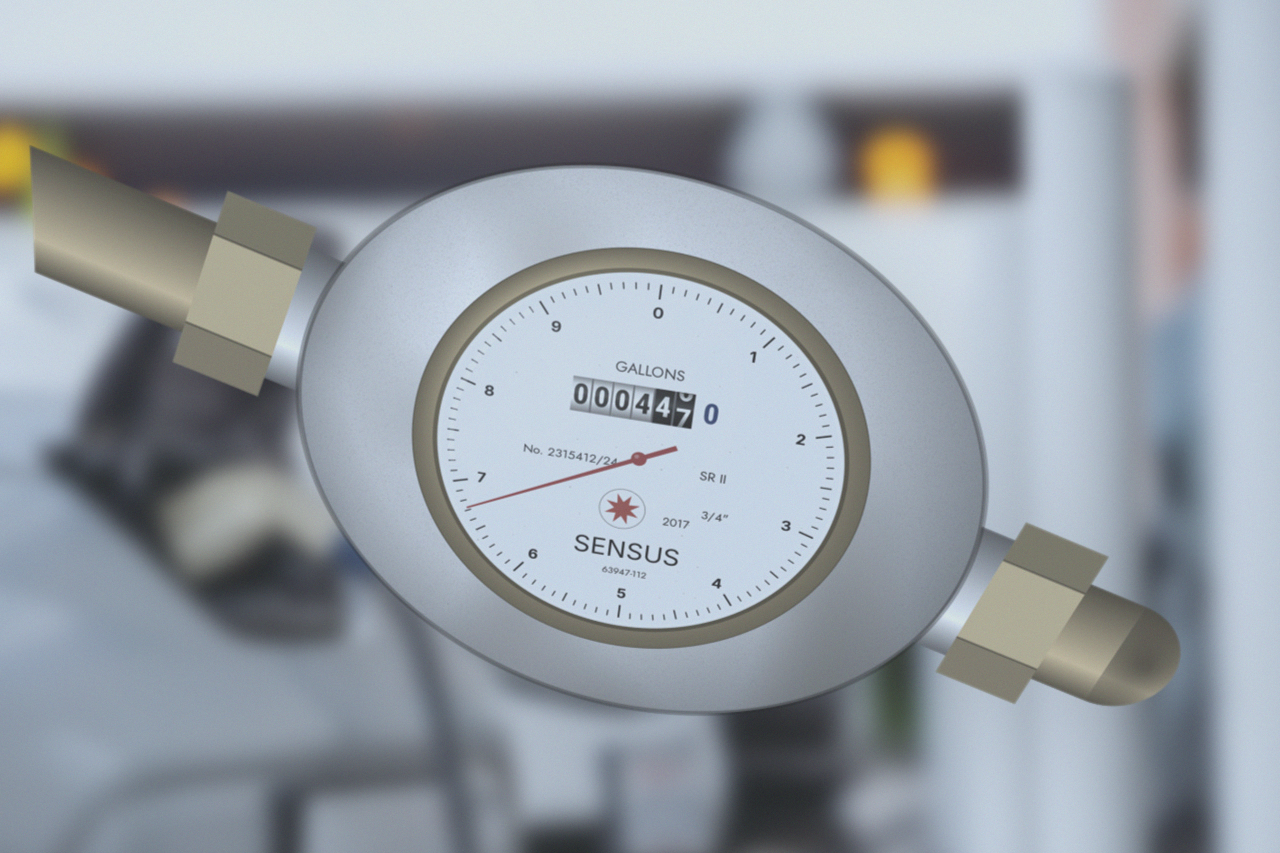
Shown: 4466.7 (gal)
